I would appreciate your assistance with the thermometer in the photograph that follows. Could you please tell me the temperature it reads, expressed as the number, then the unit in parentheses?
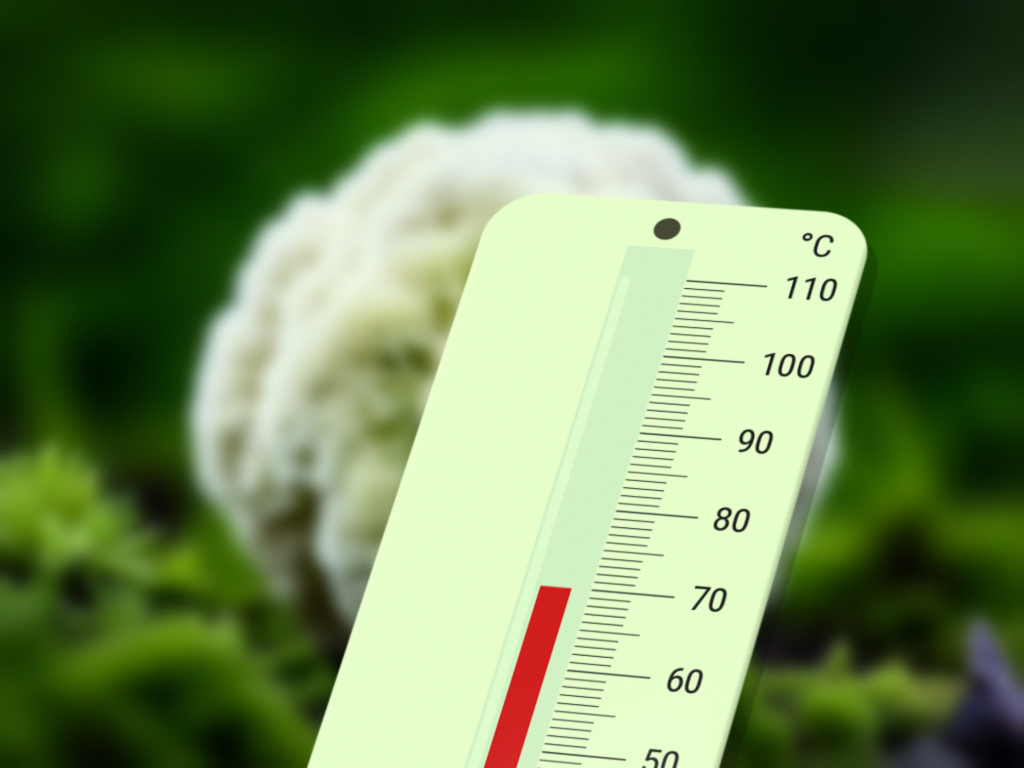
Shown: 70 (°C)
